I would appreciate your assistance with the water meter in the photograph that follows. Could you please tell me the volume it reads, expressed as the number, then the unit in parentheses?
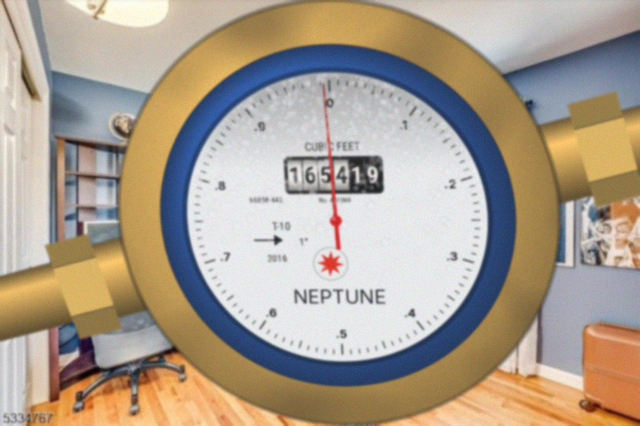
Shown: 165418.99 (ft³)
